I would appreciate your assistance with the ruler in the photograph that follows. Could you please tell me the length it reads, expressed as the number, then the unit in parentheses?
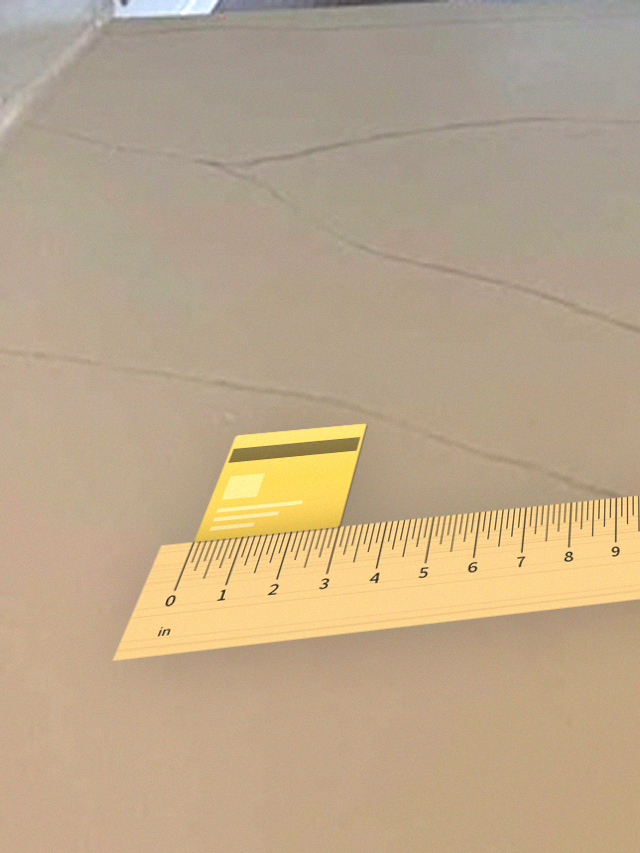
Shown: 3 (in)
